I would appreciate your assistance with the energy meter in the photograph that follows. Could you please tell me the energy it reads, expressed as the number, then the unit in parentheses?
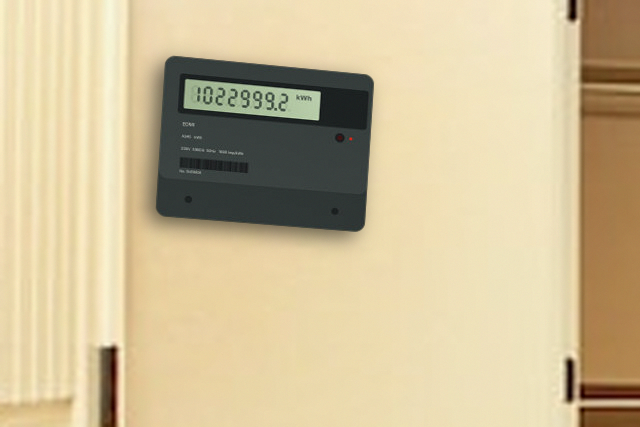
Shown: 1022999.2 (kWh)
